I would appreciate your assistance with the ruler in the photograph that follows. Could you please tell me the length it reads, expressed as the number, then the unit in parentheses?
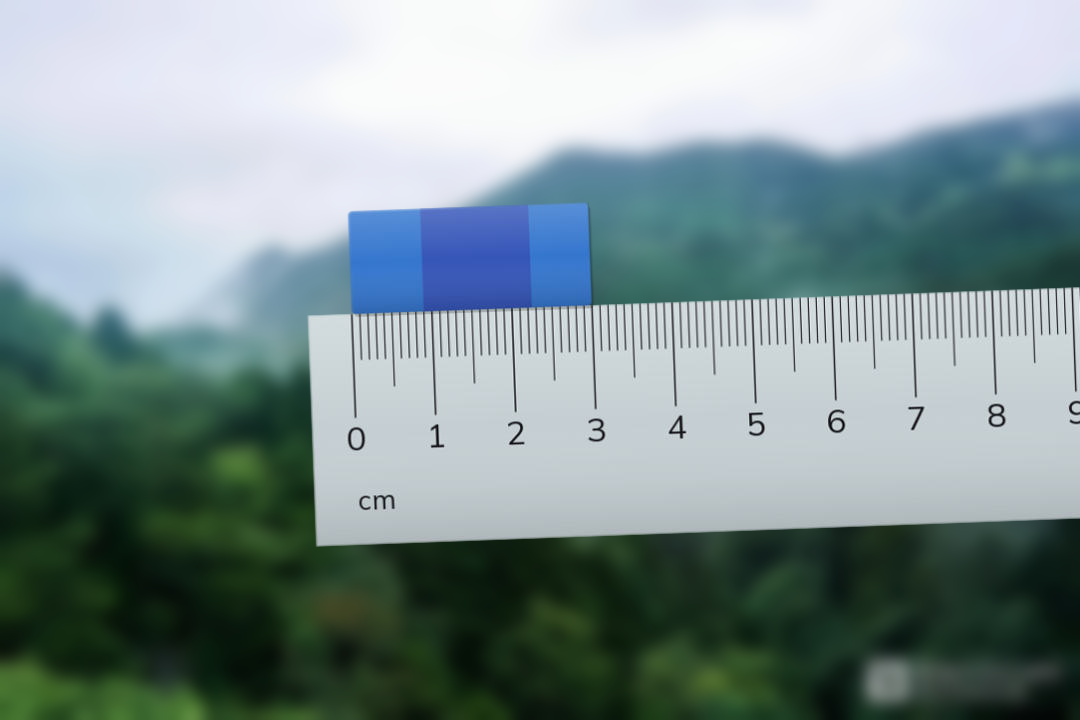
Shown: 3 (cm)
